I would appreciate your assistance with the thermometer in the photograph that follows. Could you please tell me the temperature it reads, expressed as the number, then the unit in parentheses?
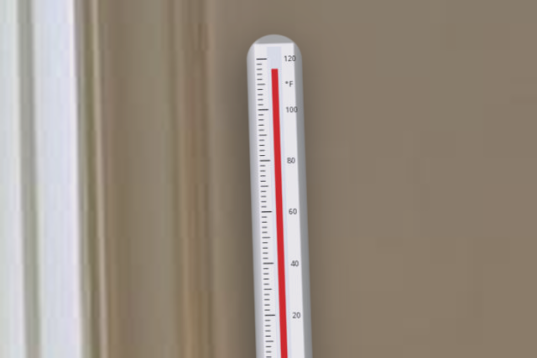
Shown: 116 (°F)
